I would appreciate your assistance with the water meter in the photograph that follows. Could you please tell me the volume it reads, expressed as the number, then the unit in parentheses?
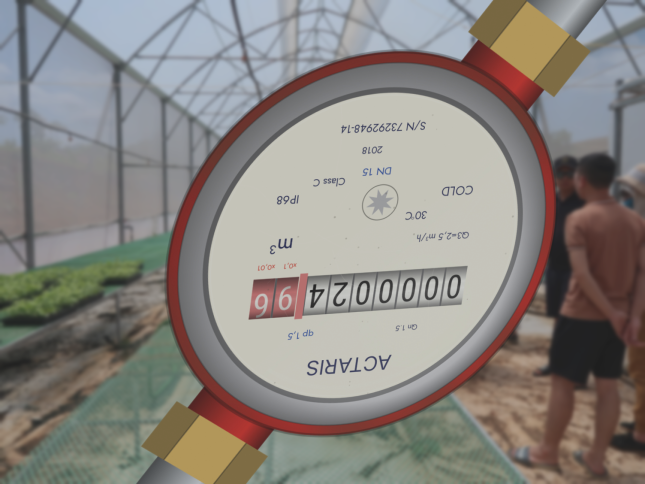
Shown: 24.96 (m³)
